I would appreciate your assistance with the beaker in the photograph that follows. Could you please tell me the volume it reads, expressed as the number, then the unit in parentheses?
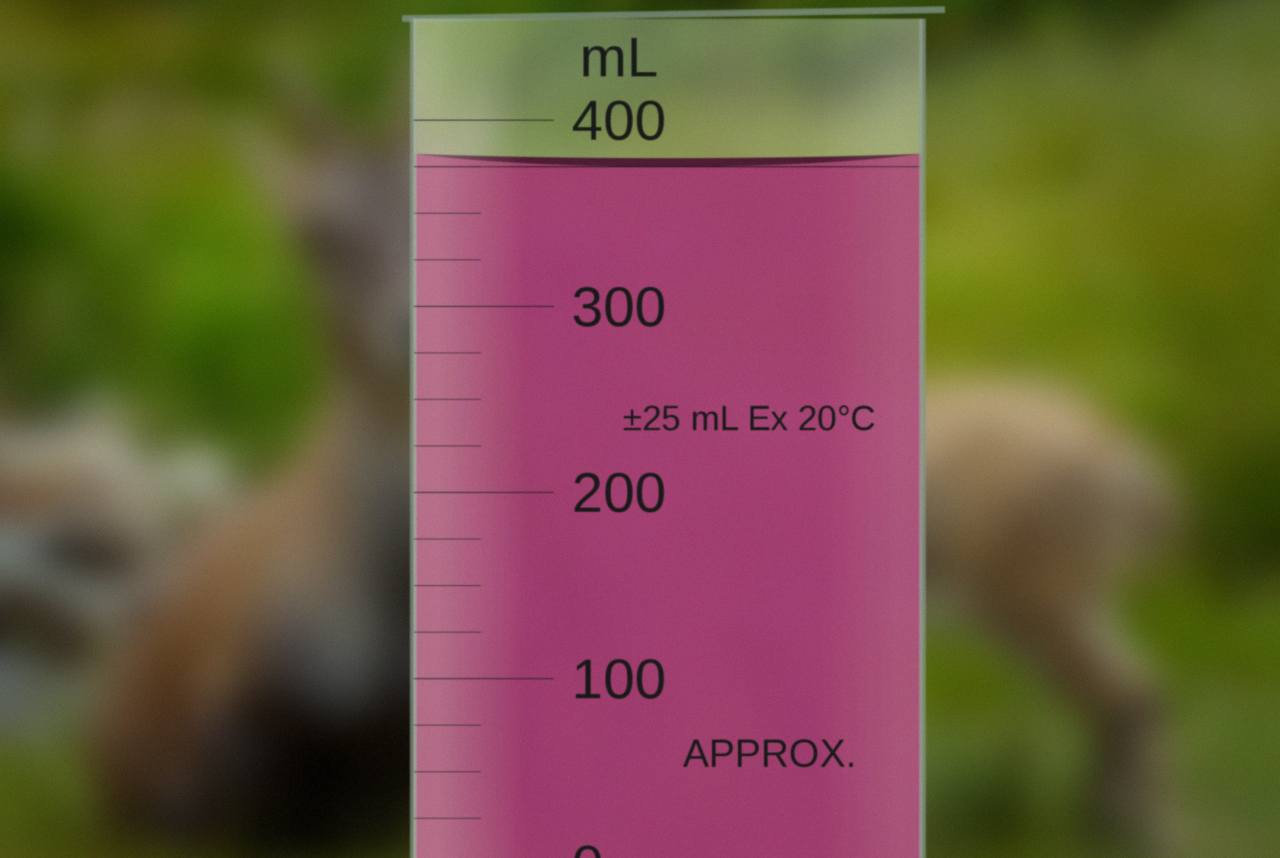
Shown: 375 (mL)
